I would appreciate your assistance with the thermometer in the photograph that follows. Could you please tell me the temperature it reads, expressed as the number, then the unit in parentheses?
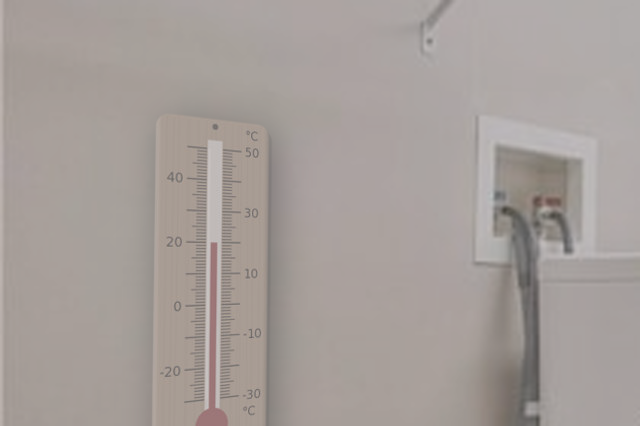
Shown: 20 (°C)
